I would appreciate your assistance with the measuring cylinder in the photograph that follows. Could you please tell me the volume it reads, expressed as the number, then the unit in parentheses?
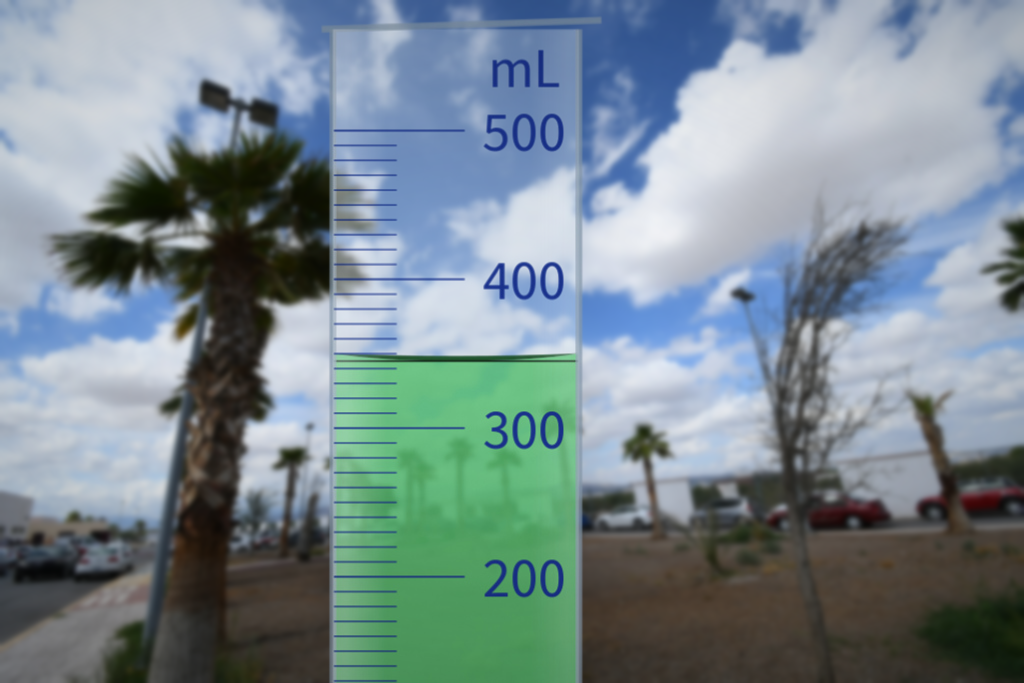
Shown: 345 (mL)
